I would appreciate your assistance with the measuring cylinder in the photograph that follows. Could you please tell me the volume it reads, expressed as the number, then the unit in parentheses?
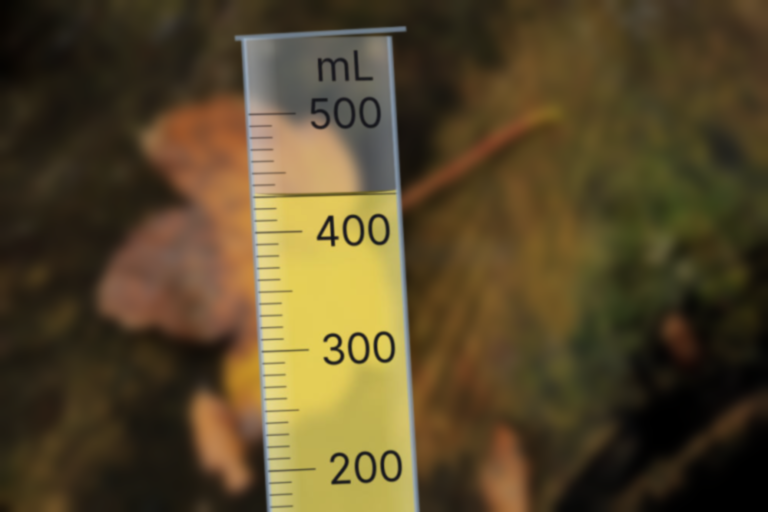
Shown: 430 (mL)
